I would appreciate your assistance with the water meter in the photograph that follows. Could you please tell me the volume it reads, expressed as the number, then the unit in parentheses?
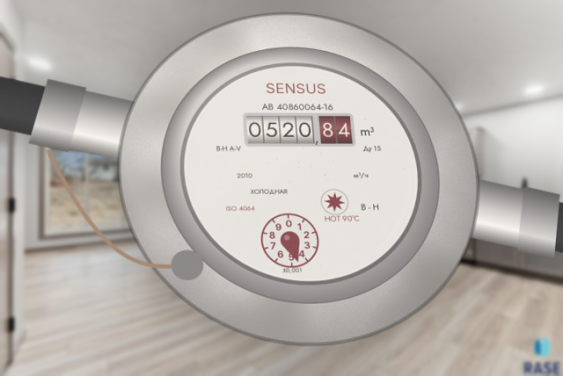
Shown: 520.844 (m³)
